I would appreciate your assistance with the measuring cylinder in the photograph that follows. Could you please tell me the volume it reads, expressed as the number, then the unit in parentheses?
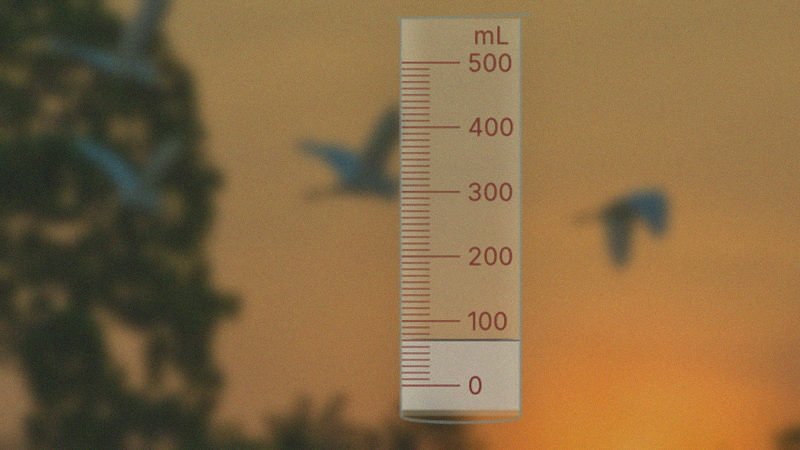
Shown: 70 (mL)
